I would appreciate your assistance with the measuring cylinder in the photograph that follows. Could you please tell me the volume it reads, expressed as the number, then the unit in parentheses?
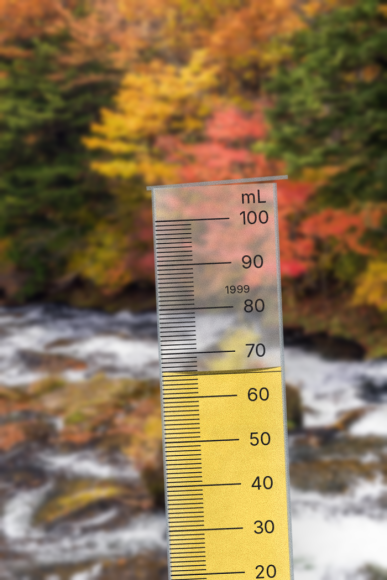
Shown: 65 (mL)
